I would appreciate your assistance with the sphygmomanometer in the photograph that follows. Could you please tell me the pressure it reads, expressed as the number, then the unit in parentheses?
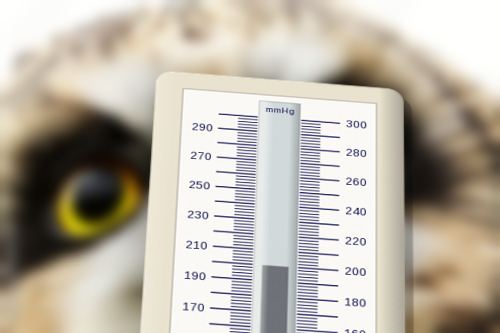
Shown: 200 (mmHg)
